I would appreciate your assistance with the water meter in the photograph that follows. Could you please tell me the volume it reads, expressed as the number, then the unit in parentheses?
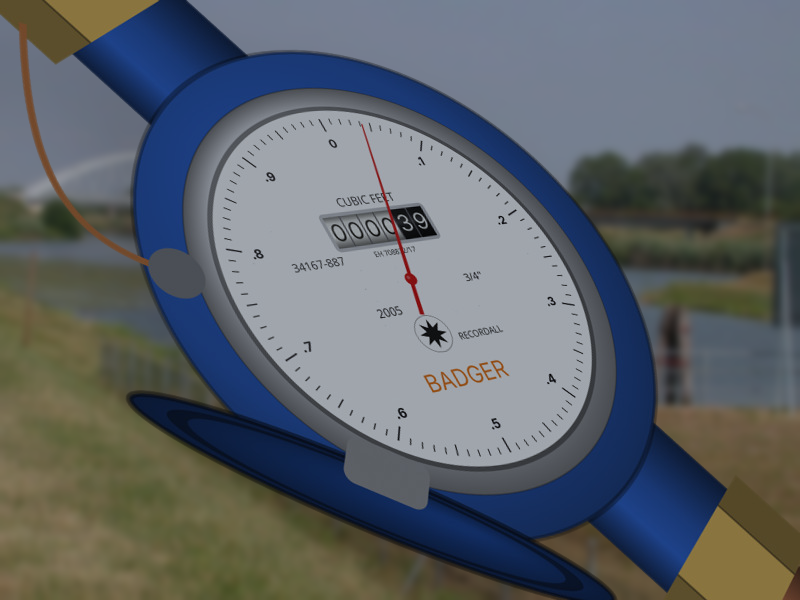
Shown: 39.04 (ft³)
